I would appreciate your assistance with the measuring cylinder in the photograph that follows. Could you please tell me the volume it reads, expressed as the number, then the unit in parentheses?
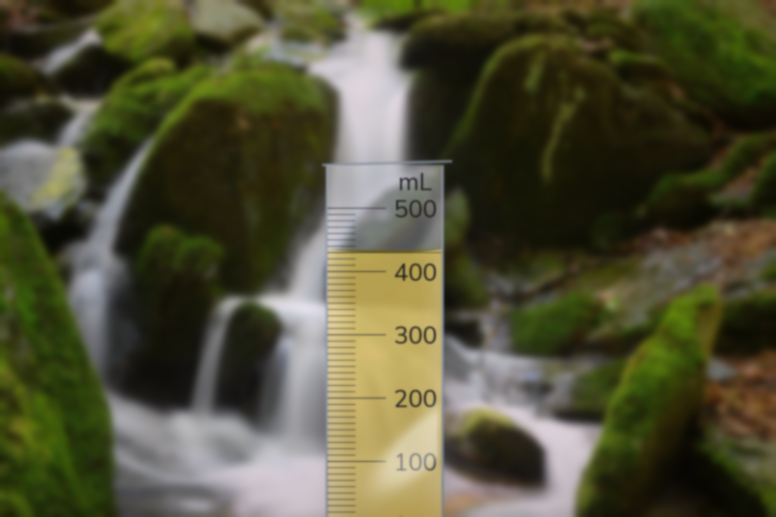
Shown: 430 (mL)
